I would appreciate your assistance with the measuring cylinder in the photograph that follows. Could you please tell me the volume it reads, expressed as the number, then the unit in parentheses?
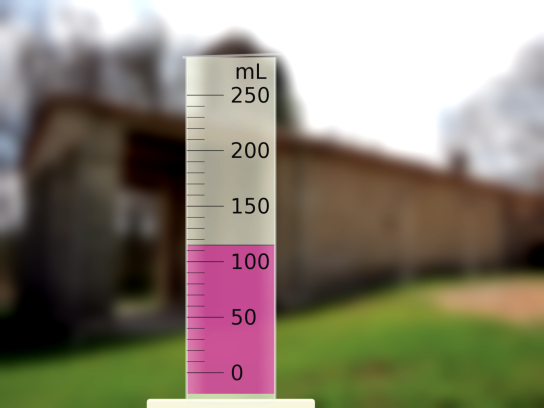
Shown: 115 (mL)
